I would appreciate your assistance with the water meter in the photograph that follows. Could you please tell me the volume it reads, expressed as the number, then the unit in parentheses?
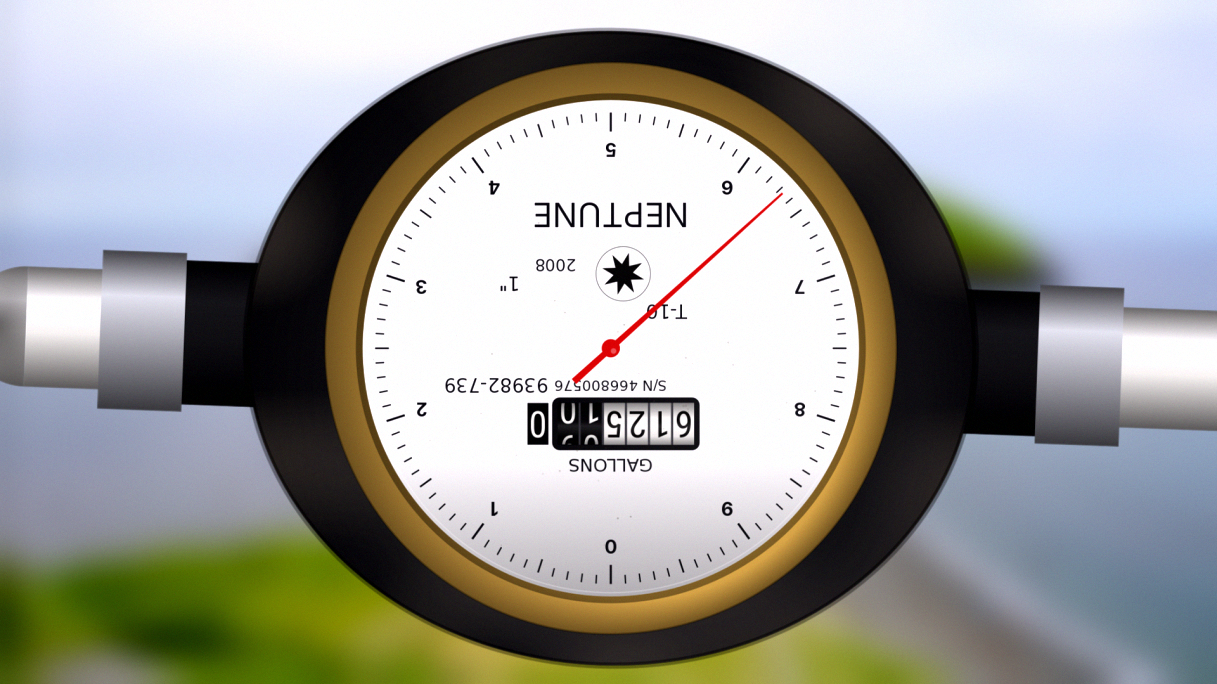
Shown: 6125096.3 (gal)
